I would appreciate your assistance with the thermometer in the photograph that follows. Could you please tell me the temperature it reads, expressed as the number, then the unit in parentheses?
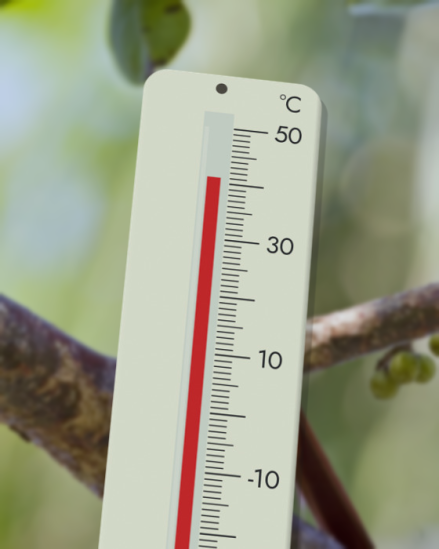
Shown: 41 (°C)
